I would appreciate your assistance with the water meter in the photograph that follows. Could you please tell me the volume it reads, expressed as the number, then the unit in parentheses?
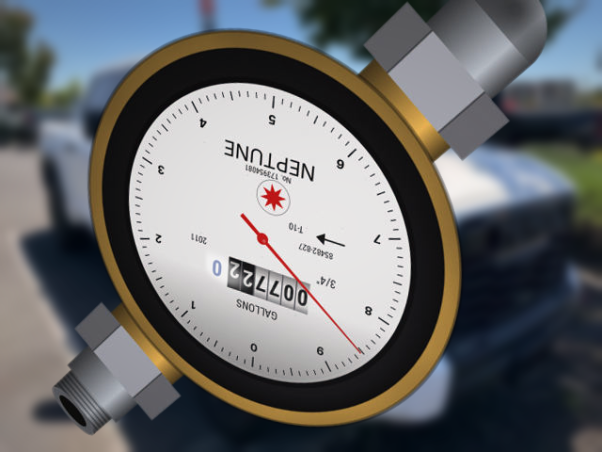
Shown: 77218.5 (gal)
